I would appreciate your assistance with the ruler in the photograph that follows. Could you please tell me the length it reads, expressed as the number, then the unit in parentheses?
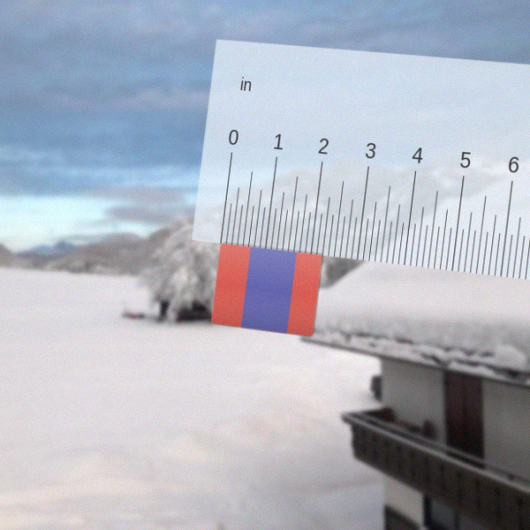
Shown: 2.25 (in)
